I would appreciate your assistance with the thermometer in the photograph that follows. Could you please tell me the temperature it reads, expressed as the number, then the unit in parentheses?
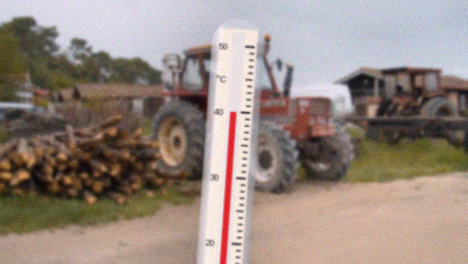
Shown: 40 (°C)
